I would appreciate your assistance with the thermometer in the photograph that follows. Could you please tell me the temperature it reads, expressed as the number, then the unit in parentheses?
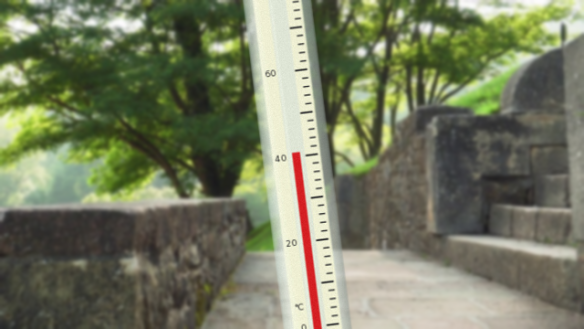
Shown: 41 (°C)
